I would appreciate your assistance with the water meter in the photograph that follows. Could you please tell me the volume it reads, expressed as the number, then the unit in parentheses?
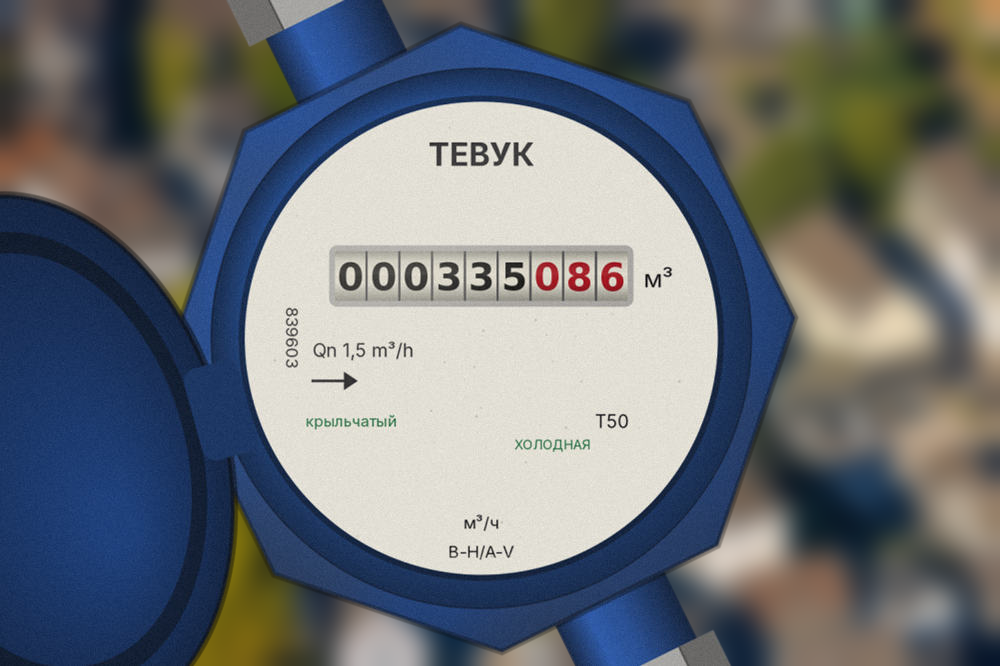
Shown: 335.086 (m³)
